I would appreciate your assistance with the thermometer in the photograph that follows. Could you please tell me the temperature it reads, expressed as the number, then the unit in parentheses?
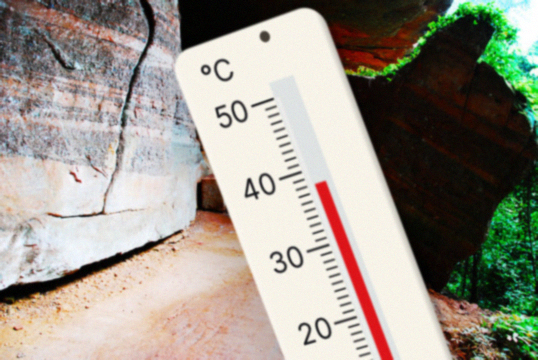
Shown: 38 (°C)
